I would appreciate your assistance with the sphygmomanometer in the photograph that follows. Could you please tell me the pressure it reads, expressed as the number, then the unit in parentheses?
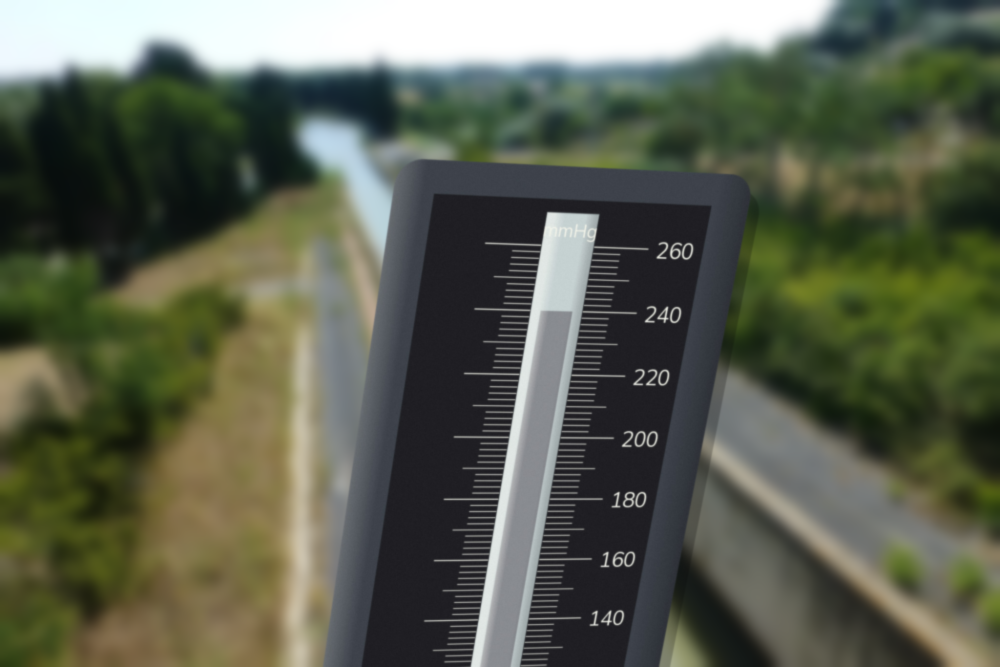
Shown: 240 (mmHg)
